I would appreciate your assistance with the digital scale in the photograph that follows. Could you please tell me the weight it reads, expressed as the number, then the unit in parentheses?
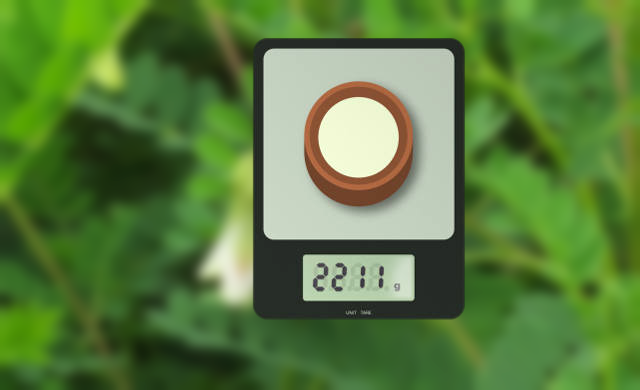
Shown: 2211 (g)
